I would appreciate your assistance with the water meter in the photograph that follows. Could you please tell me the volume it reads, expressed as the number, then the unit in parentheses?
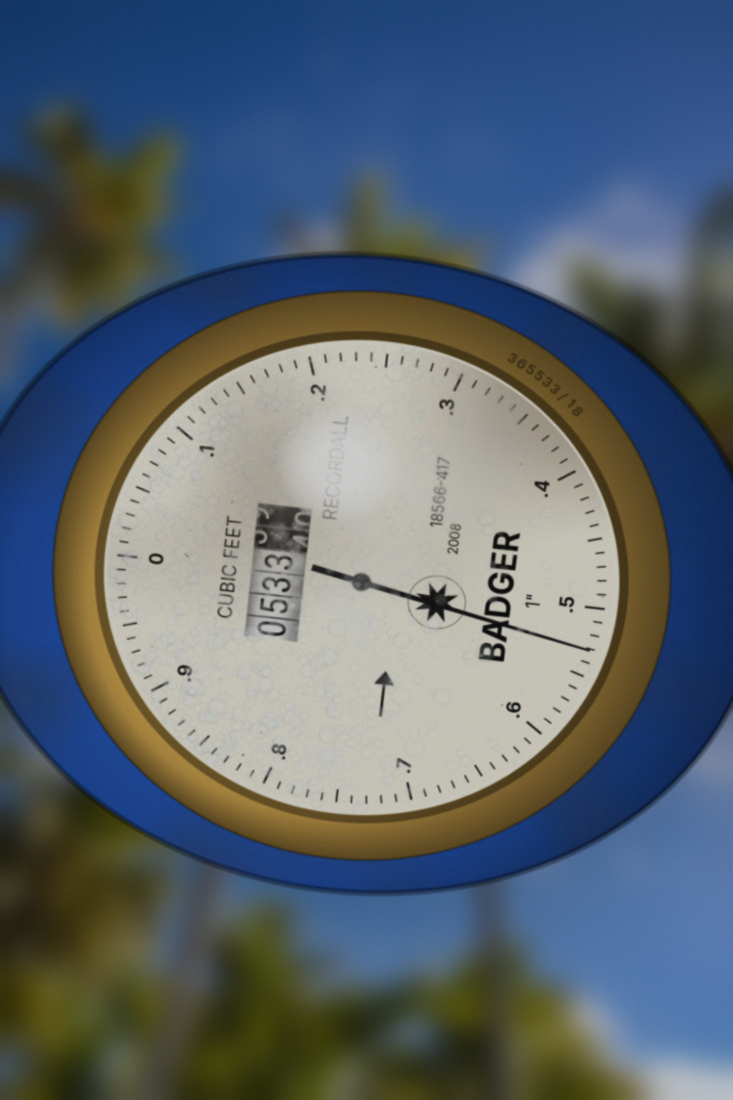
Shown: 53339.53 (ft³)
